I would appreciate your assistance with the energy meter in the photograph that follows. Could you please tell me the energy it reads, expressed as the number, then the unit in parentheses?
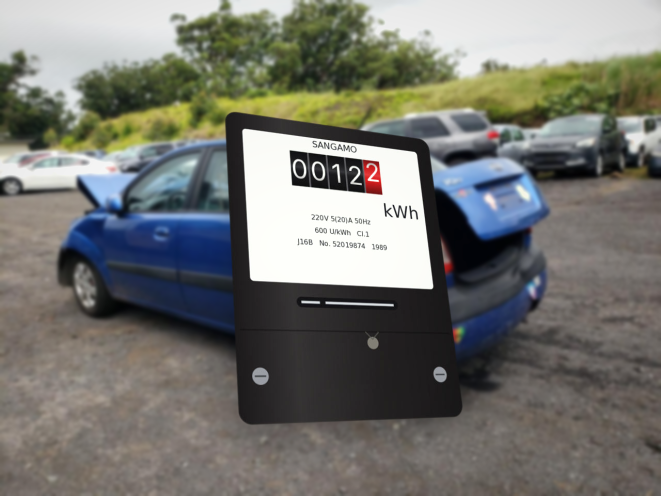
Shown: 12.2 (kWh)
